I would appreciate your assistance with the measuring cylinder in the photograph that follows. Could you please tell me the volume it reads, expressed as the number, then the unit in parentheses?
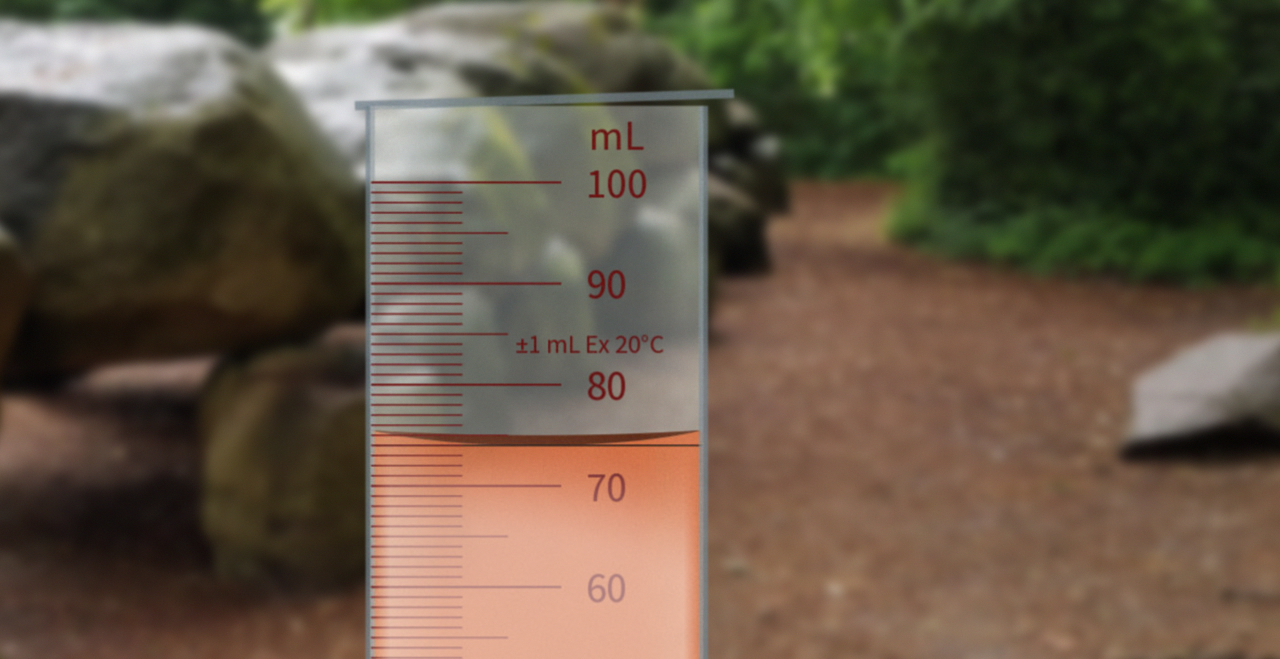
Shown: 74 (mL)
